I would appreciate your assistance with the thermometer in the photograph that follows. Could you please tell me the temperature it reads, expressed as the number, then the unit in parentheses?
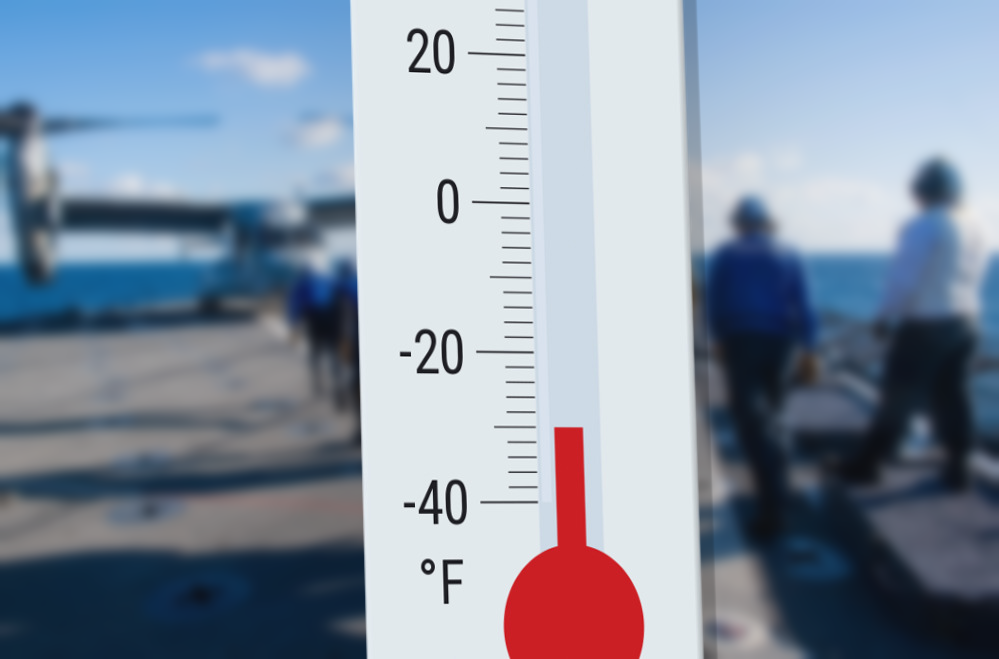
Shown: -30 (°F)
